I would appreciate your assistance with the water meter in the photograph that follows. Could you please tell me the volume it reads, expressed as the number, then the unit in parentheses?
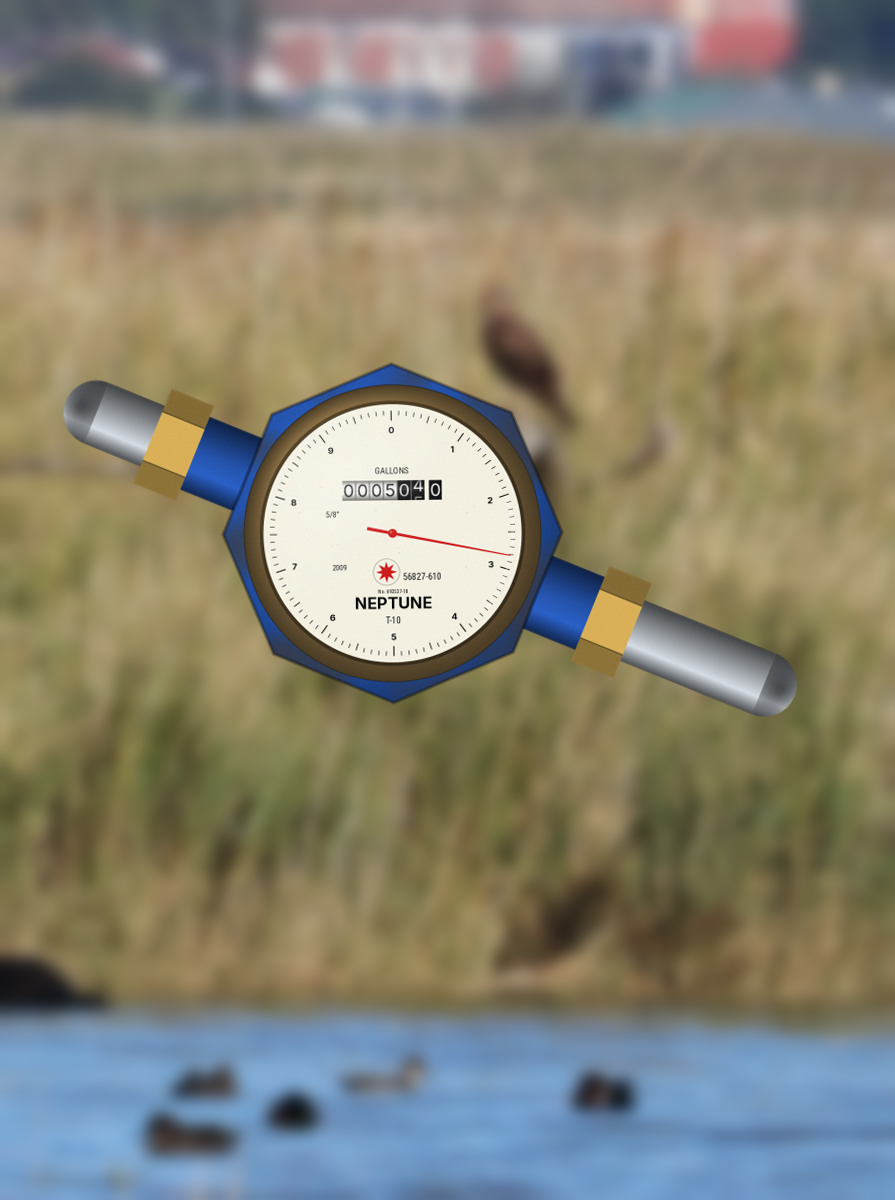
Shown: 5042.8 (gal)
